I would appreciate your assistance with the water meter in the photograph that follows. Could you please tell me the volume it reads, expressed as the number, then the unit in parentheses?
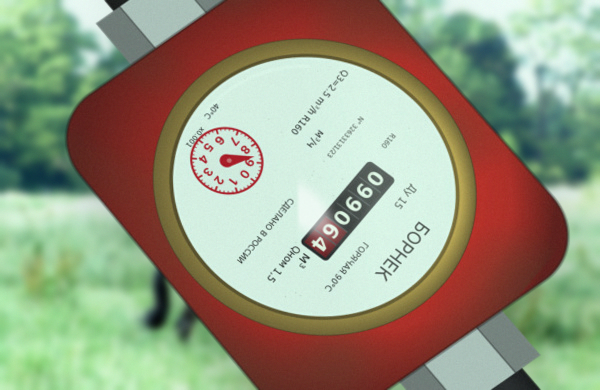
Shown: 990.648 (m³)
